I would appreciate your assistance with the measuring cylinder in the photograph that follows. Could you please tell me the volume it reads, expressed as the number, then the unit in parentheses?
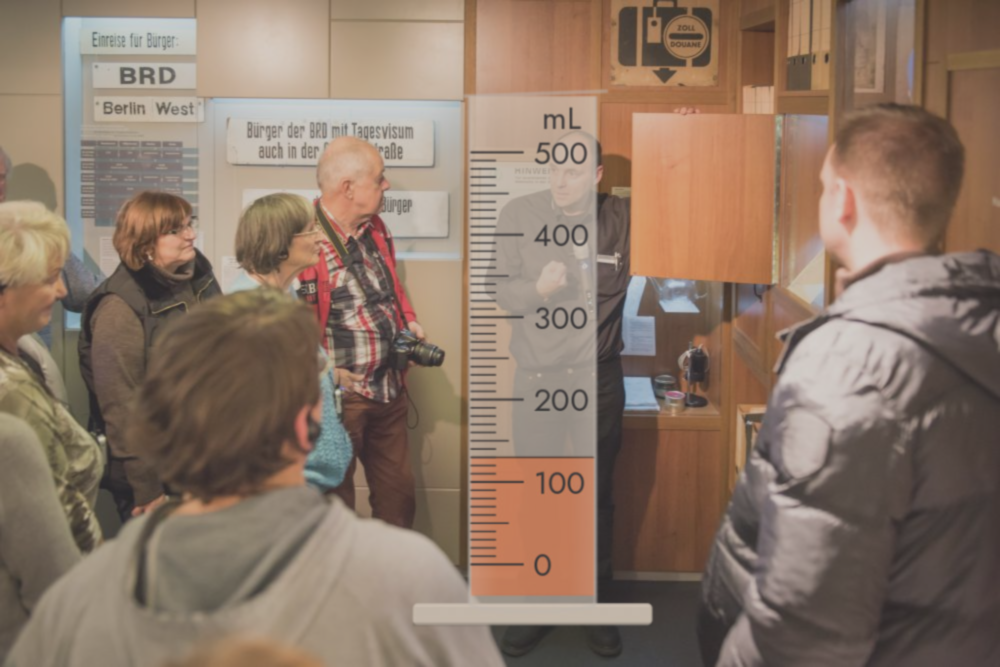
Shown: 130 (mL)
